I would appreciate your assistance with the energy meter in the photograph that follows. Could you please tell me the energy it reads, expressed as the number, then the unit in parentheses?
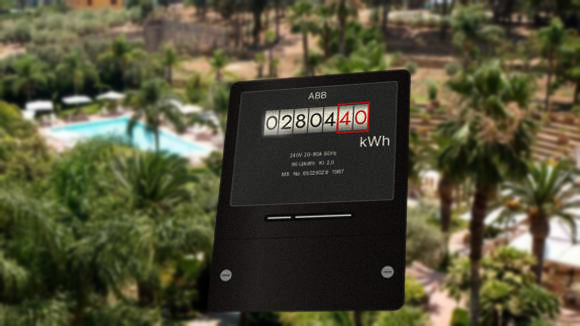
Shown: 2804.40 (kWh)
